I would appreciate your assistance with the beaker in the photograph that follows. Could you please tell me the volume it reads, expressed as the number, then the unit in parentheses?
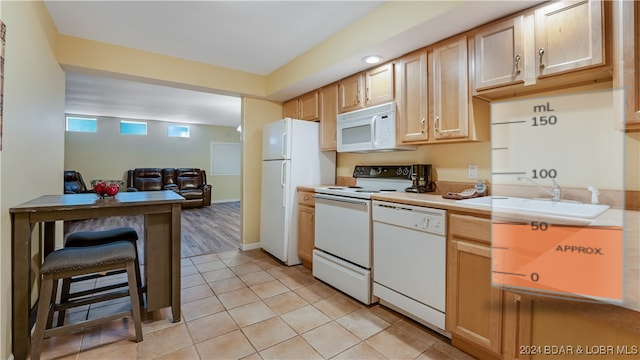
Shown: 50 (mL)
